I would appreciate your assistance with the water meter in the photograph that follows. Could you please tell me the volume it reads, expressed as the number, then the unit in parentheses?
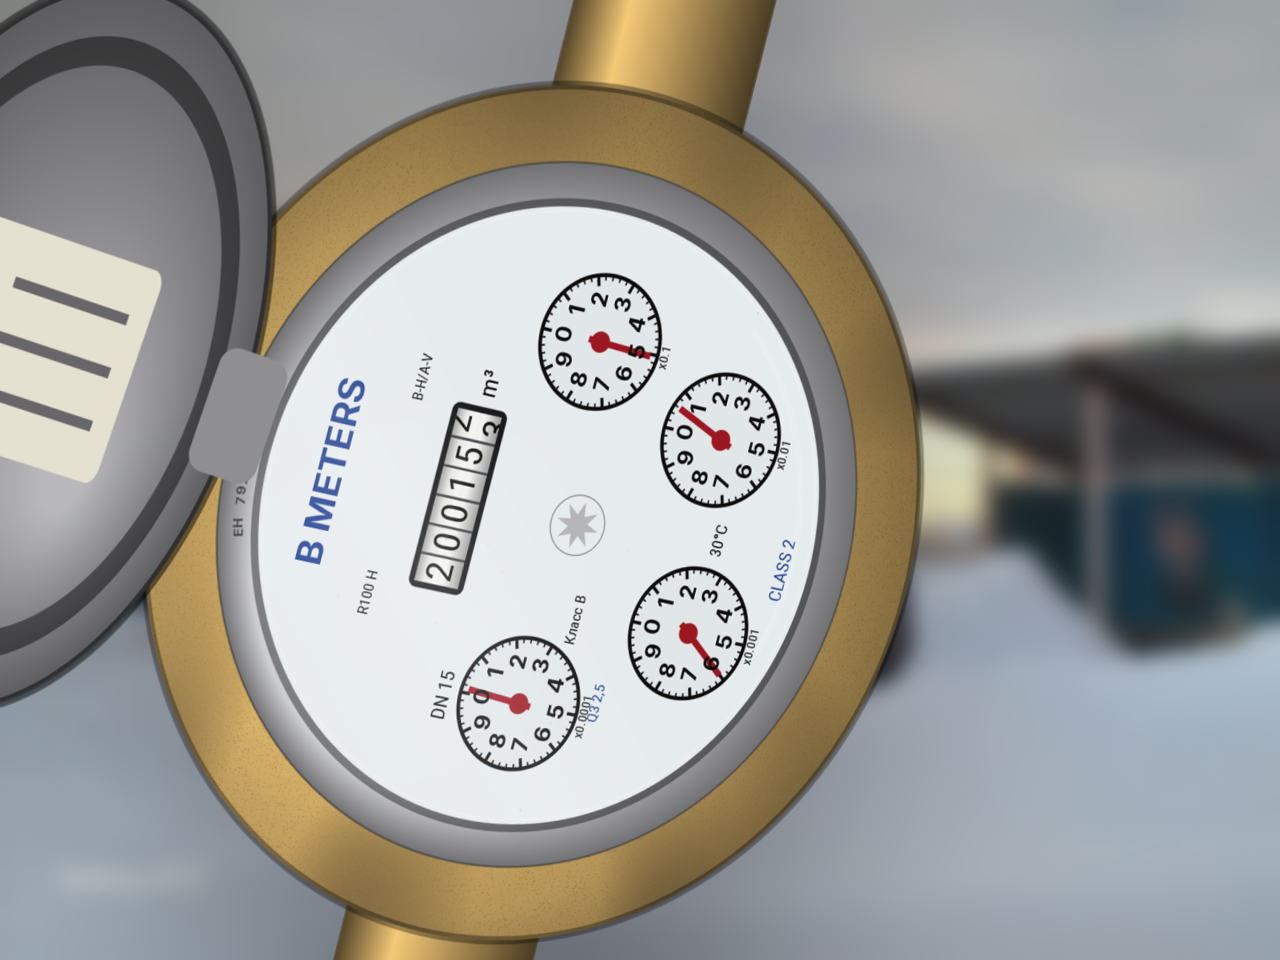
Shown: 200152.5060 (m³)
